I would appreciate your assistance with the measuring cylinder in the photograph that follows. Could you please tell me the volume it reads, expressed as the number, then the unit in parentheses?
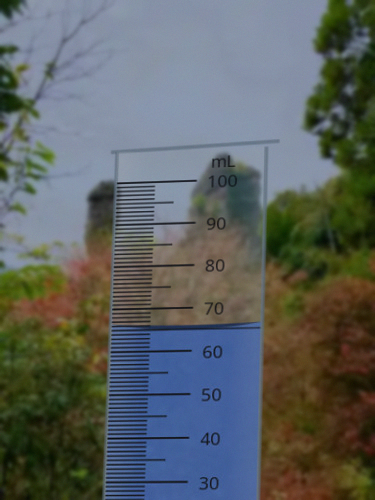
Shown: 65 (mL)
